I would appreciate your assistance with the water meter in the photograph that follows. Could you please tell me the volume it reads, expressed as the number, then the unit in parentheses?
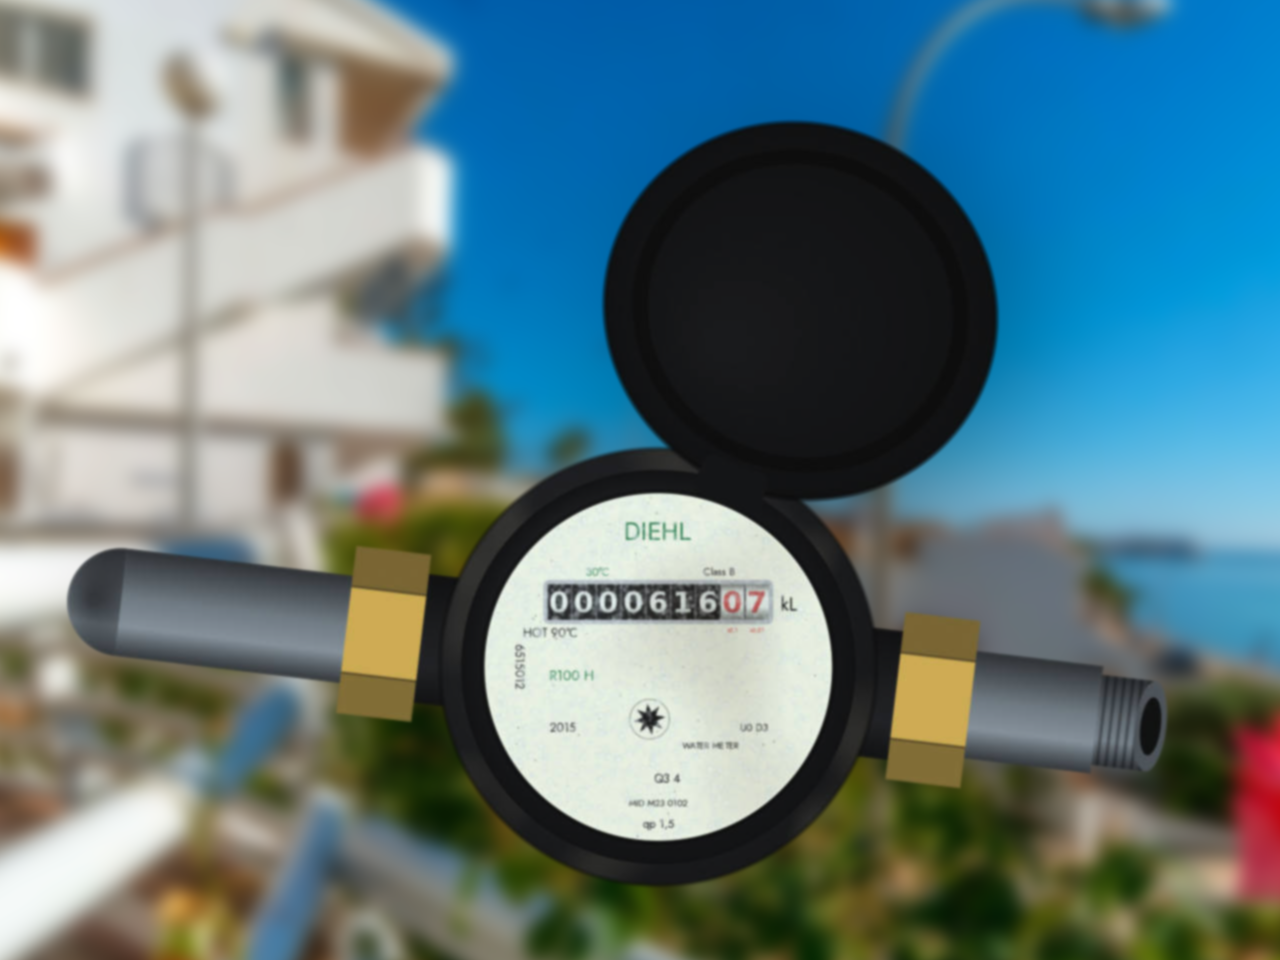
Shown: 616.07 (kL)
